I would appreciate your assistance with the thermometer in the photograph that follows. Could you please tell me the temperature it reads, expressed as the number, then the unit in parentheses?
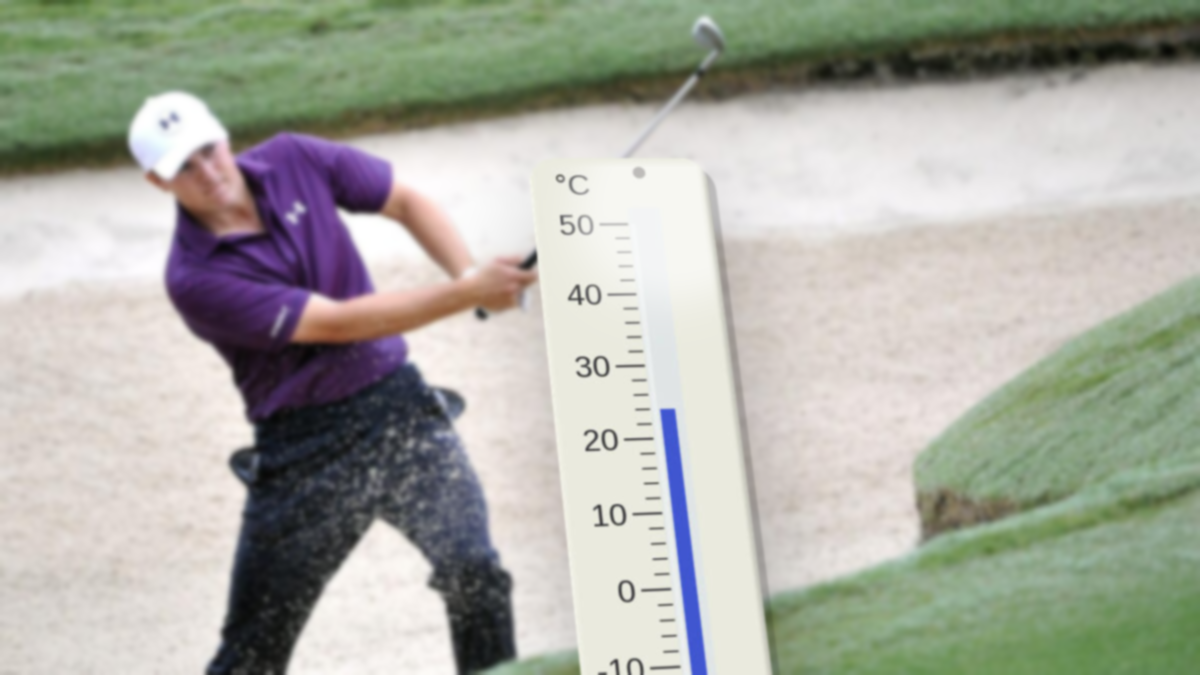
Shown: 24 (°C)
